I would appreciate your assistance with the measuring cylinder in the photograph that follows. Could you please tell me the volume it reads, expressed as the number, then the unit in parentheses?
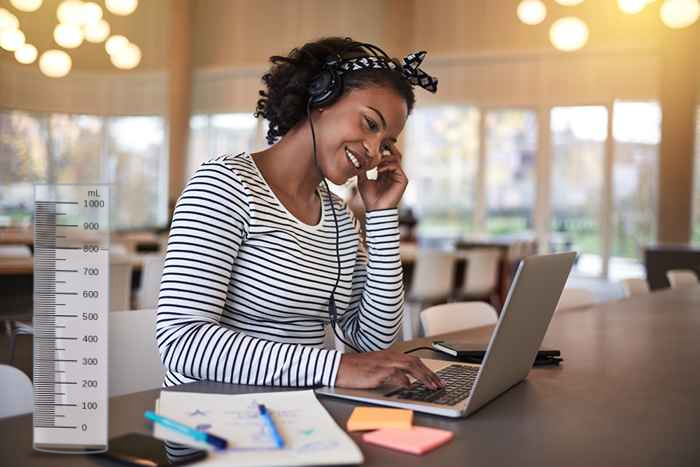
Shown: 800 (mL)
